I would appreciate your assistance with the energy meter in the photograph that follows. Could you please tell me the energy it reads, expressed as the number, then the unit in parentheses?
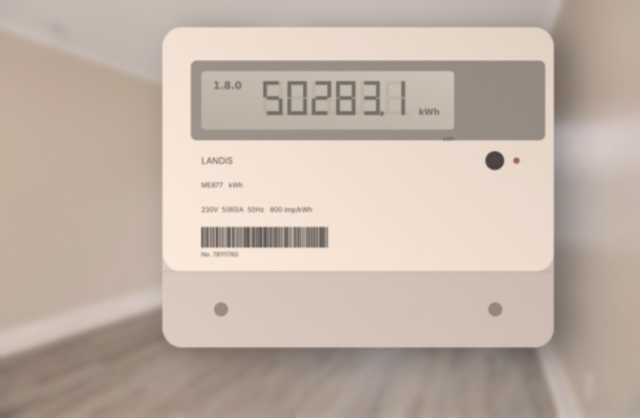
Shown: 50283.1 (kWh)
